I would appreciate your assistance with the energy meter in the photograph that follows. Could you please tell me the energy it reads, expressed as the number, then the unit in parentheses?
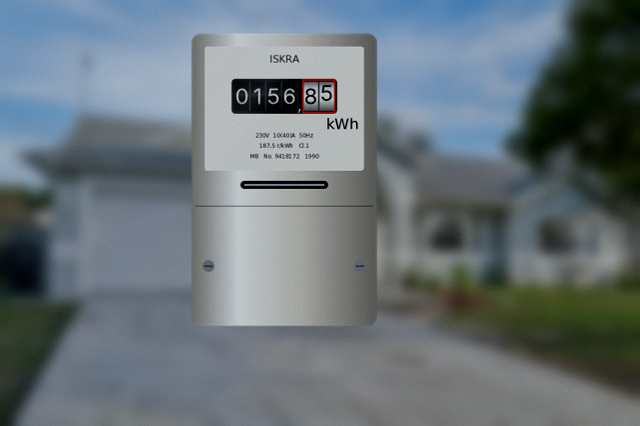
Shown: 156.85 (kWh)
